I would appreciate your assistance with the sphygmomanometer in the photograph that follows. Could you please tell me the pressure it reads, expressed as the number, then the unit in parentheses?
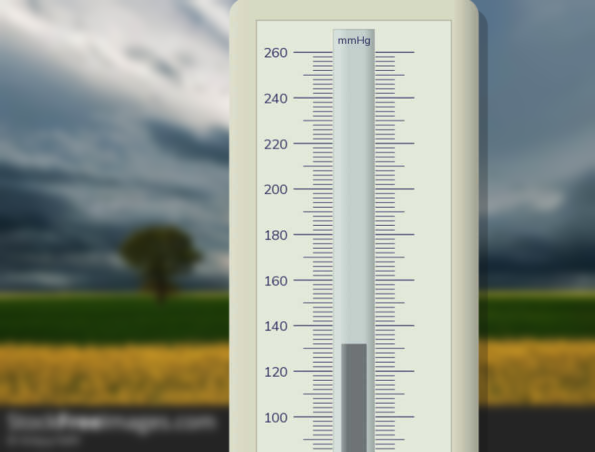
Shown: 132 (mmHg)
